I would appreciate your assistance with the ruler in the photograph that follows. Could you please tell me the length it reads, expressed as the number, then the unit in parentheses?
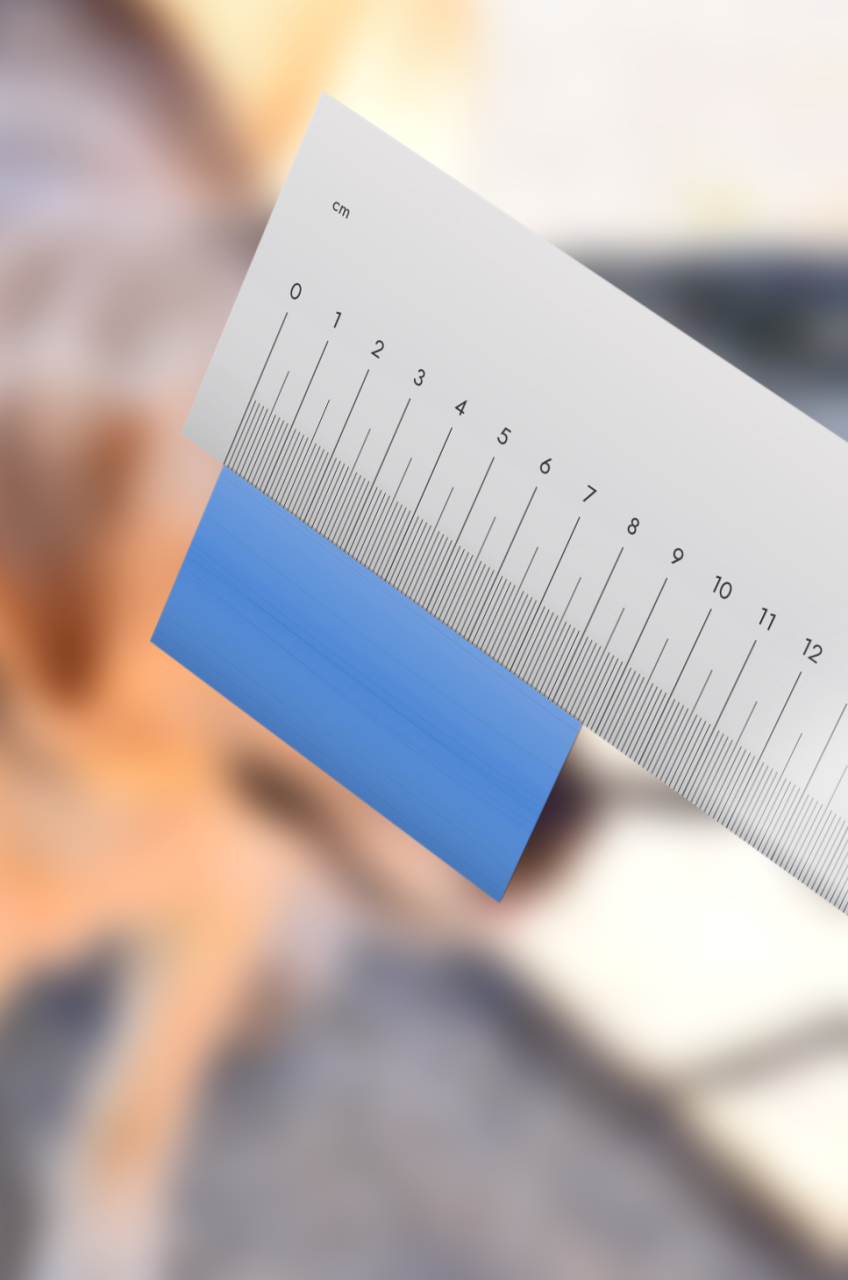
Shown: 8.7 (cm)
